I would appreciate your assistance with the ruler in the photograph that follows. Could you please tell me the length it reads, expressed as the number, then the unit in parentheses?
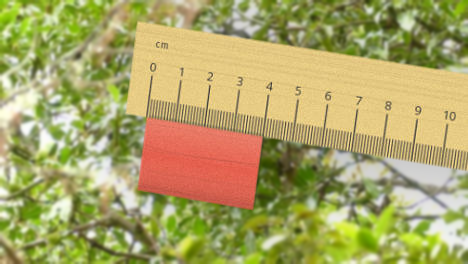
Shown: 4 (cm)
